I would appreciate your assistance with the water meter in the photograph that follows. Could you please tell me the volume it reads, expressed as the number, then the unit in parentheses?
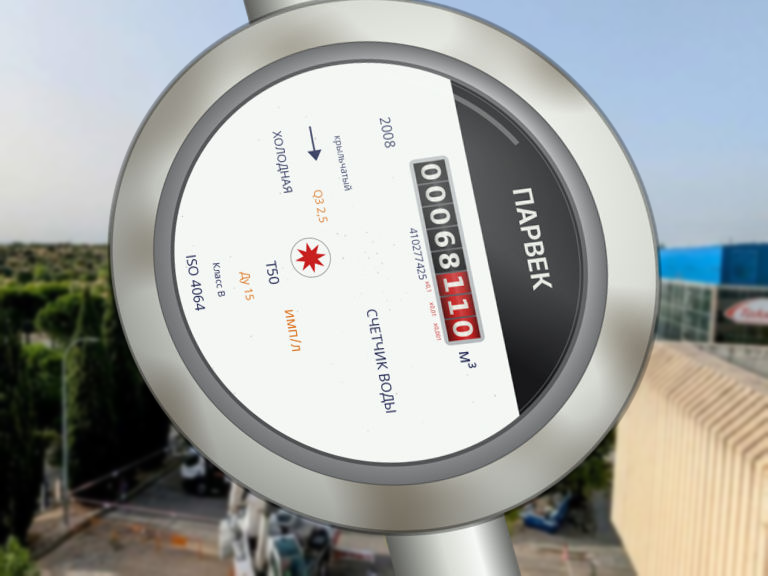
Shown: 68.110 (m³)
